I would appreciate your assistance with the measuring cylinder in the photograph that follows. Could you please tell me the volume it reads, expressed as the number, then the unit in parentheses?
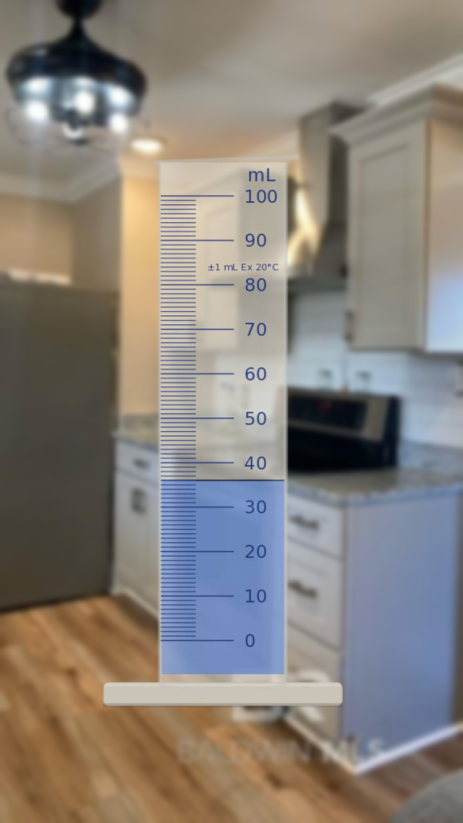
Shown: 36 (mL)
